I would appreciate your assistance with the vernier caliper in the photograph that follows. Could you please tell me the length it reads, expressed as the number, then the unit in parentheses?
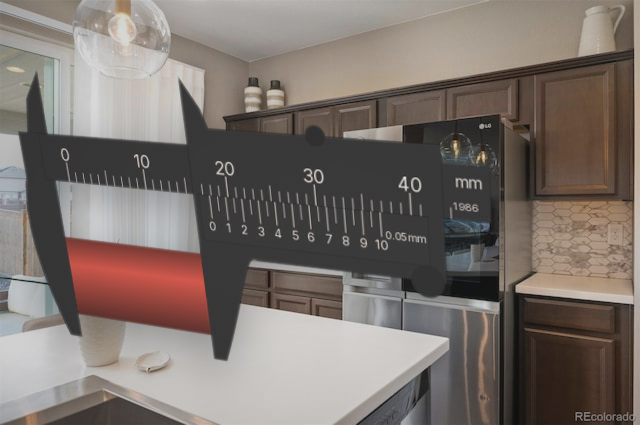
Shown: 17.8 (mm)
